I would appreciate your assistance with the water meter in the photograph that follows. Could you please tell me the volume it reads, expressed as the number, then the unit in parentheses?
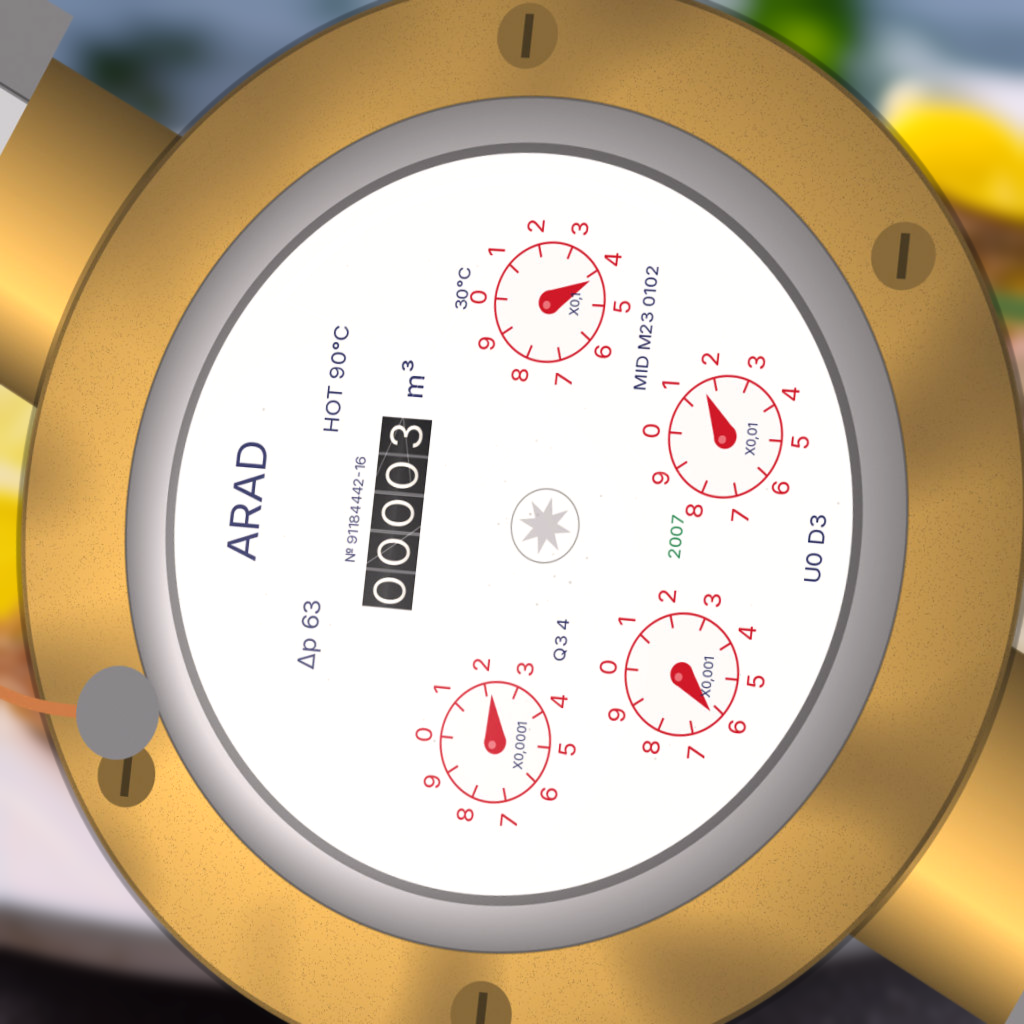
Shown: 3.4162 (m³)
